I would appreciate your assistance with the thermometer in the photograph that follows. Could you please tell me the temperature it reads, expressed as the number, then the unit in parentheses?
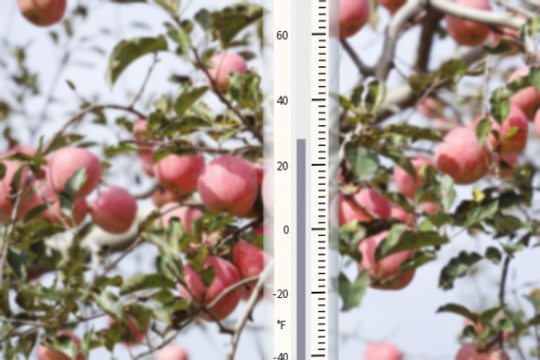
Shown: 28 (°F)
